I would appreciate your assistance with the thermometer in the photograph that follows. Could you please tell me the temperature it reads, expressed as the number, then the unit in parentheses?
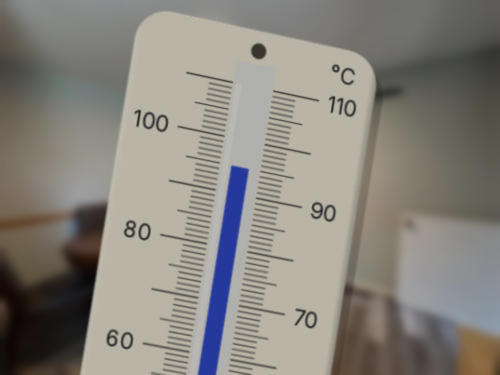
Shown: 95 (°C)
